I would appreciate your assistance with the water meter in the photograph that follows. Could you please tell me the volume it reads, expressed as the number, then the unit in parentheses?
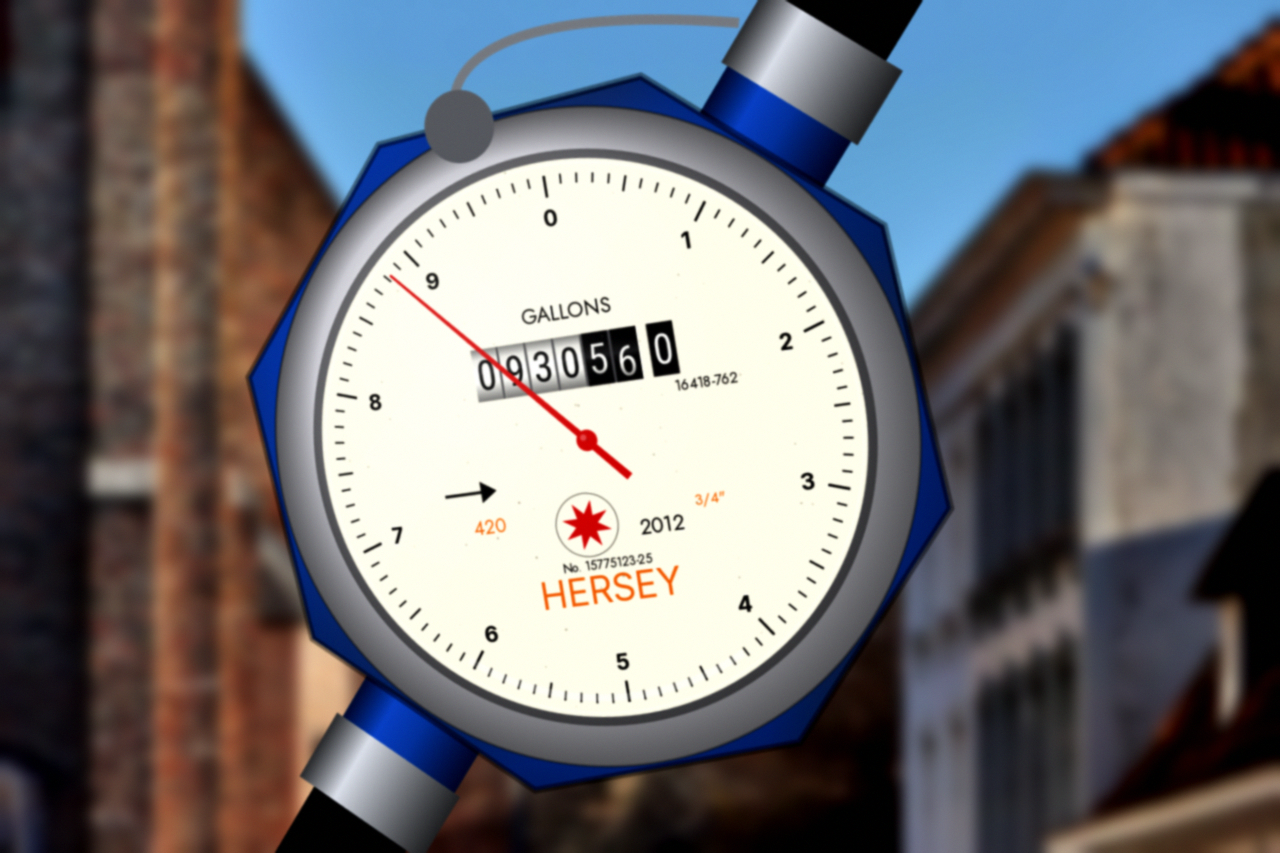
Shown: 930558.8 (gal)
